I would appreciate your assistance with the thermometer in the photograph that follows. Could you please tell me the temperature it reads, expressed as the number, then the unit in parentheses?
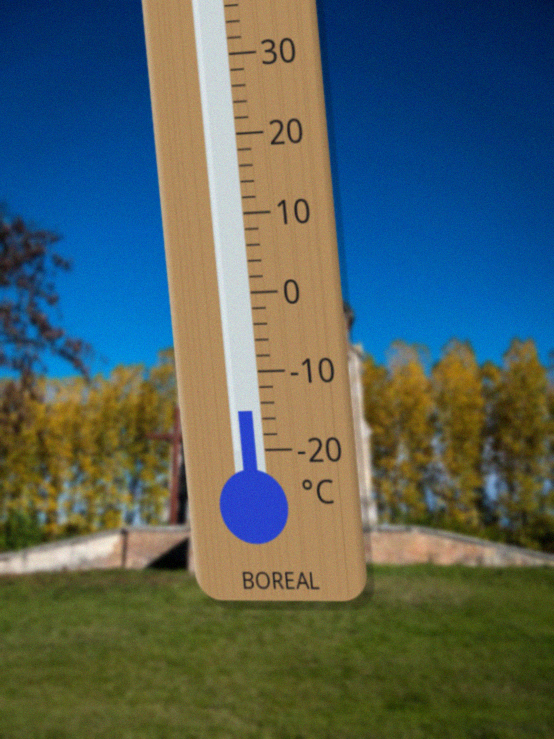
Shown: -15 (°C)
